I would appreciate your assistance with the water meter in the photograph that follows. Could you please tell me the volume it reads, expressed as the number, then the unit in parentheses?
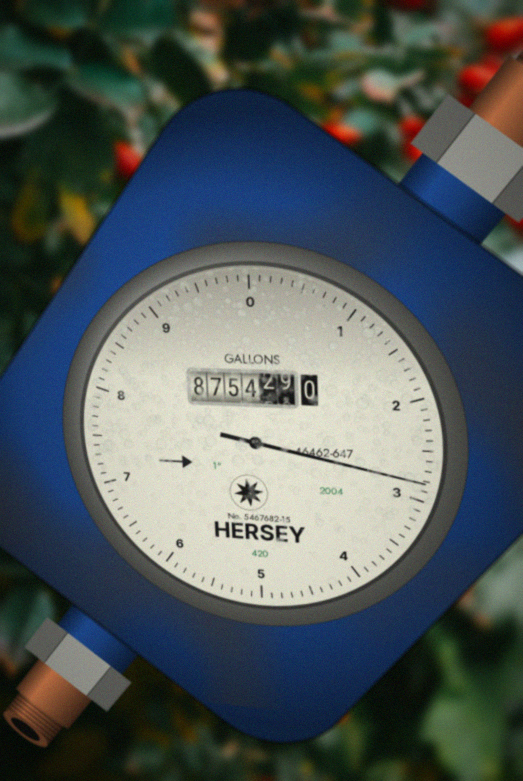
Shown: 8754292.8 (gal)
